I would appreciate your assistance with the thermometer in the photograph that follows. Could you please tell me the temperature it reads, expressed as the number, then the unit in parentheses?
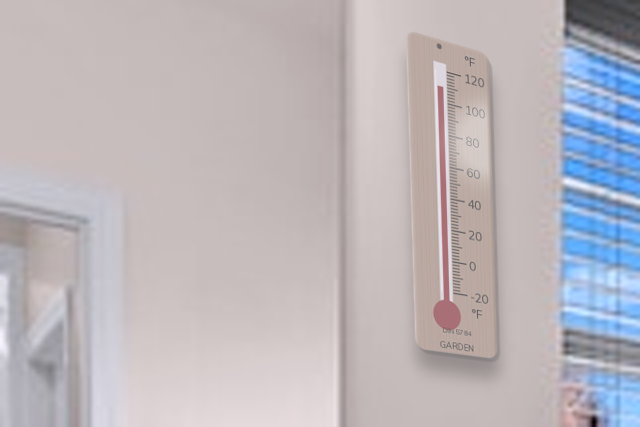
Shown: 110 (°F)
